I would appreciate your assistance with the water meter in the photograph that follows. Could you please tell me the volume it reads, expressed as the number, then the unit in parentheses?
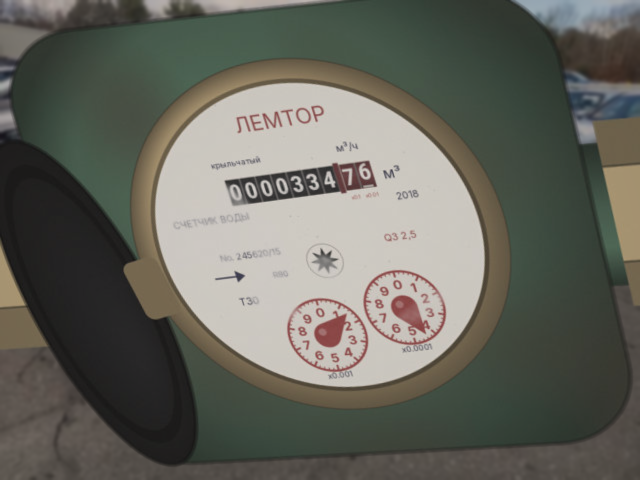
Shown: 334.7614 (m³)
